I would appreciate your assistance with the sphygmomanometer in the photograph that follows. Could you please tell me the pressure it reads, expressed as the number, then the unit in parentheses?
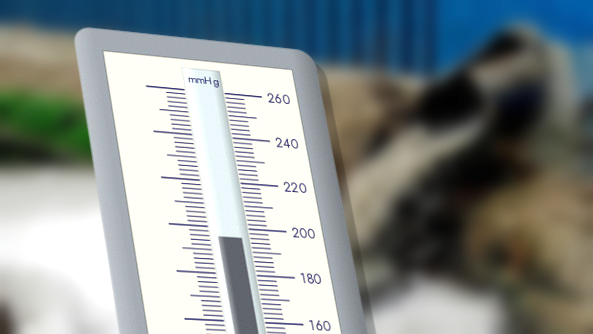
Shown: 196 (mmHg)
